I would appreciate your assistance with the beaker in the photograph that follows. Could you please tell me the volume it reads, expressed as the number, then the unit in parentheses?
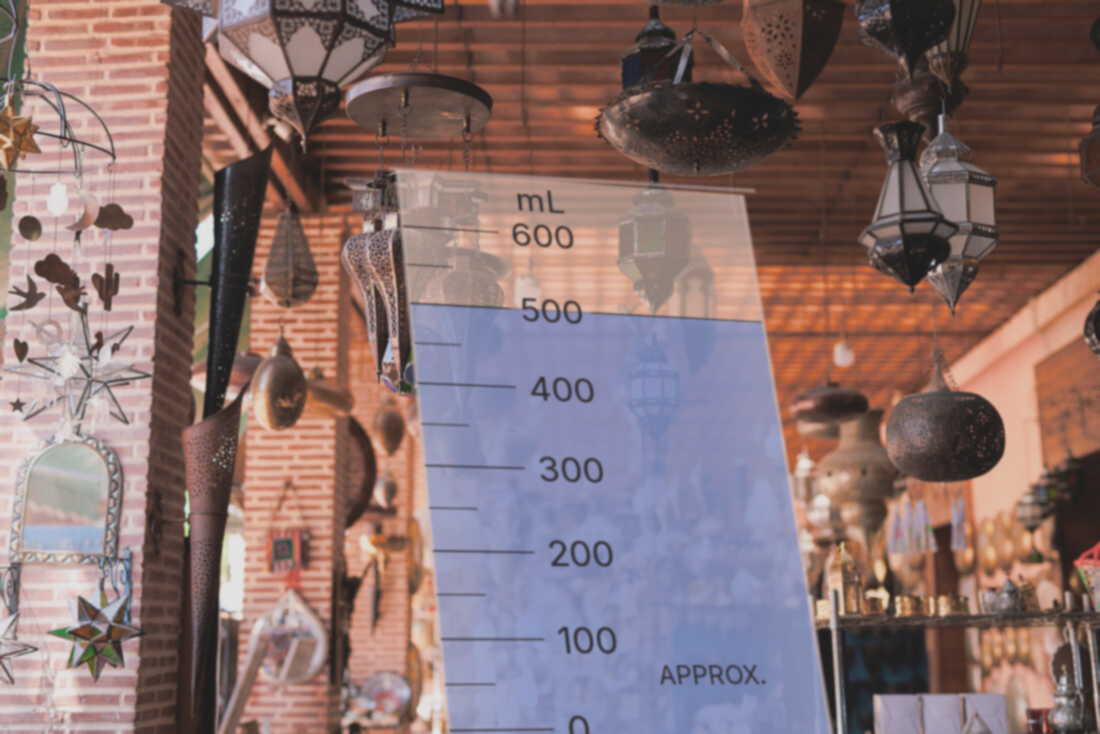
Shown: 500 (mL)
